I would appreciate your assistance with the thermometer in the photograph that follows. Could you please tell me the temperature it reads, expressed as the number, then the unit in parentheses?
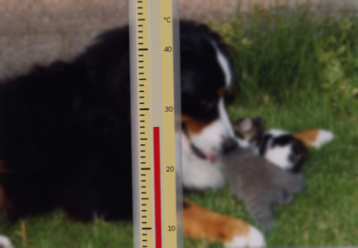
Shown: 27 (°C)
